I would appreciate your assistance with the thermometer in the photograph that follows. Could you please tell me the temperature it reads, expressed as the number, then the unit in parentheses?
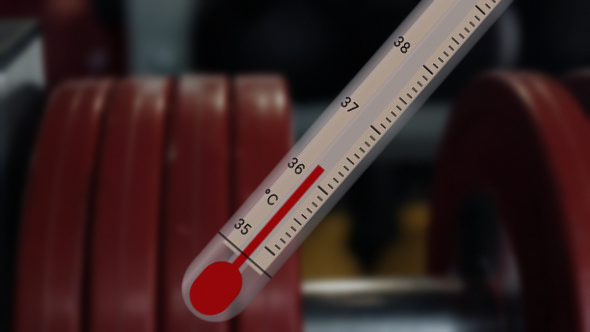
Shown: 36.2 (°C)
